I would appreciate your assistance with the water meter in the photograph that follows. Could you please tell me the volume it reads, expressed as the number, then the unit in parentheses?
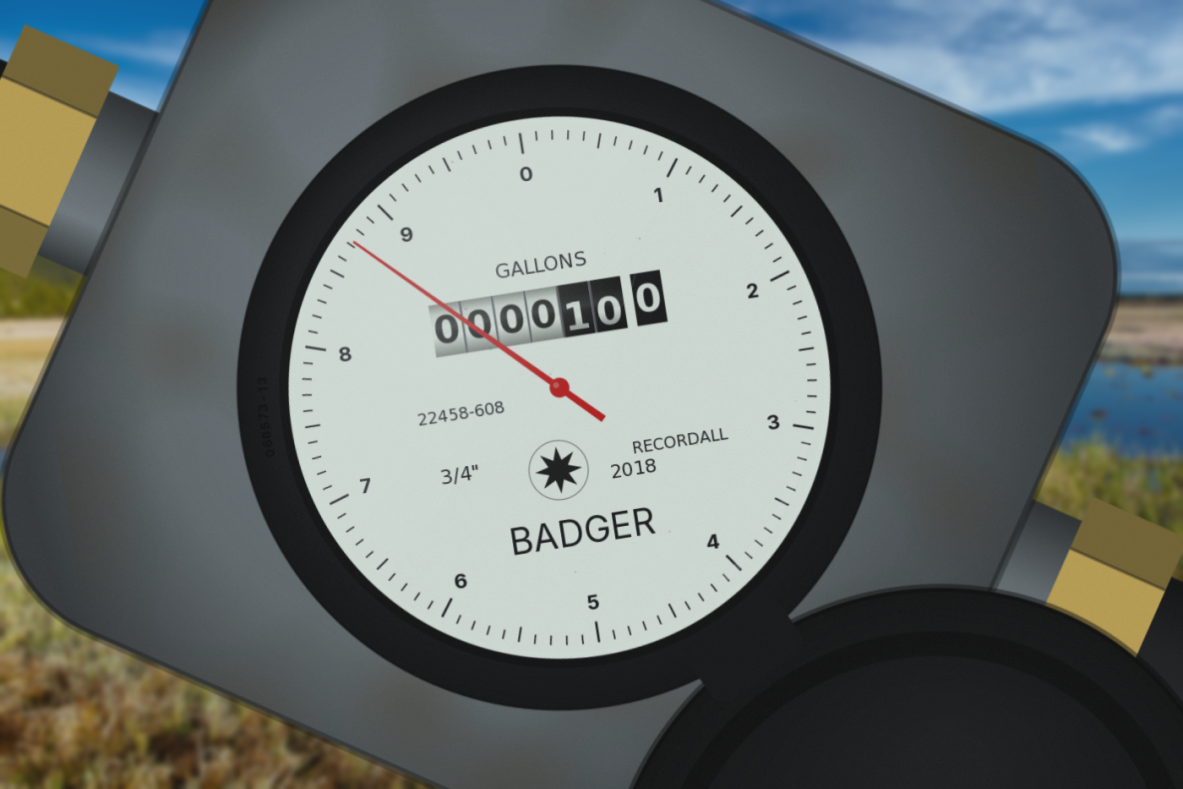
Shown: 98.7 (gal)
